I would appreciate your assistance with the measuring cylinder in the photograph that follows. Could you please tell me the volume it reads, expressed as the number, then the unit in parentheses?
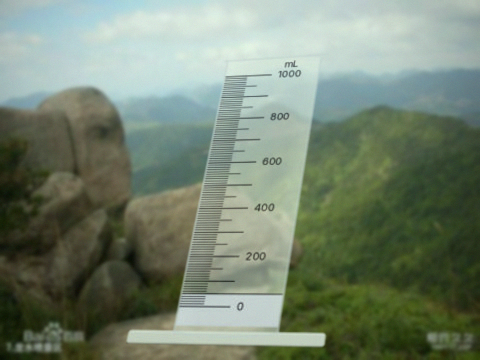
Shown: 50 (mL)
